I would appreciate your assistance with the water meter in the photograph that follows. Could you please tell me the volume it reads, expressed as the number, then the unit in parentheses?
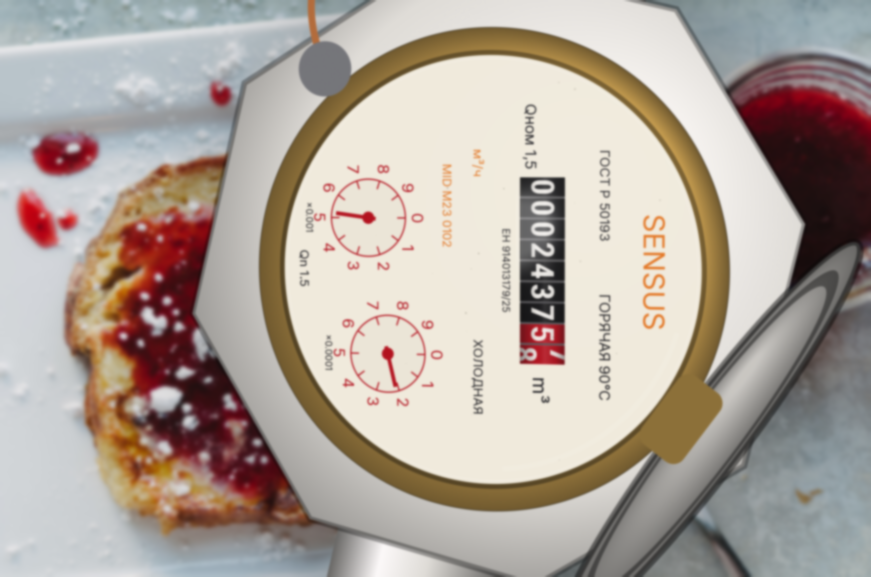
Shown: 2437.5752 (m³)
